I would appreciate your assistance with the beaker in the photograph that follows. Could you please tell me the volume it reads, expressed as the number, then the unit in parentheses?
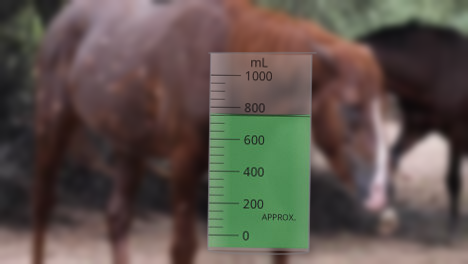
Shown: 750 (mL)
